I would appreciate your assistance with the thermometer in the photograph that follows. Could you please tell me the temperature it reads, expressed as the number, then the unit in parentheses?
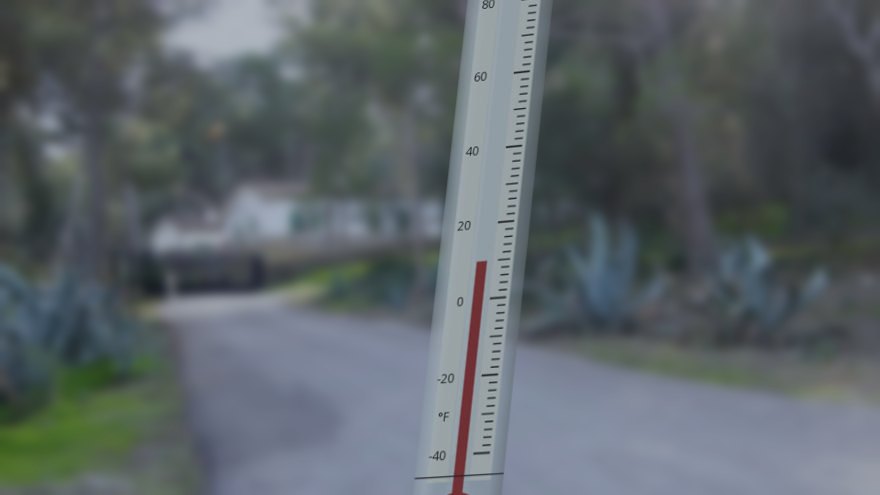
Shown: 10 (°F)
